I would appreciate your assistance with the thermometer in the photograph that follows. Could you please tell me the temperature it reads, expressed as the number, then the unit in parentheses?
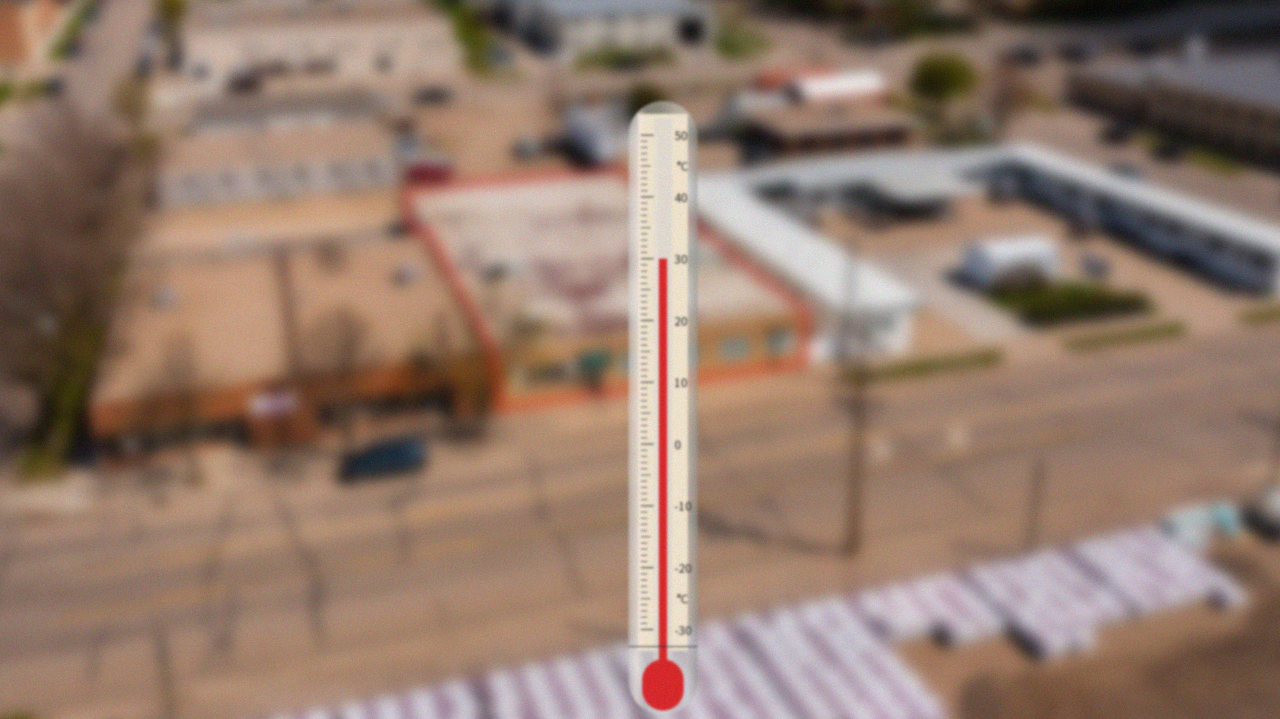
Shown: 30 (°C)
